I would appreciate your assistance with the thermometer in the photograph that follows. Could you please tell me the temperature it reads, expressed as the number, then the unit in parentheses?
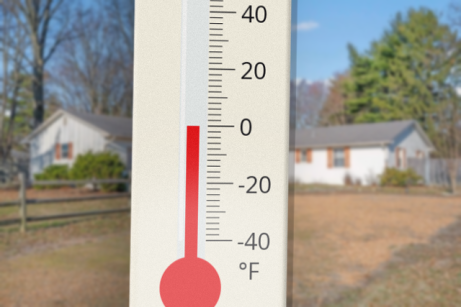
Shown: 0 (°F)
